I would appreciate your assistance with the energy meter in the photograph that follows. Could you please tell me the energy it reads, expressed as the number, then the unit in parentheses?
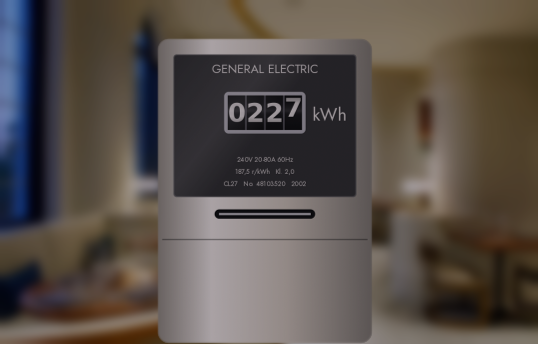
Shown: 227 (kWh)
